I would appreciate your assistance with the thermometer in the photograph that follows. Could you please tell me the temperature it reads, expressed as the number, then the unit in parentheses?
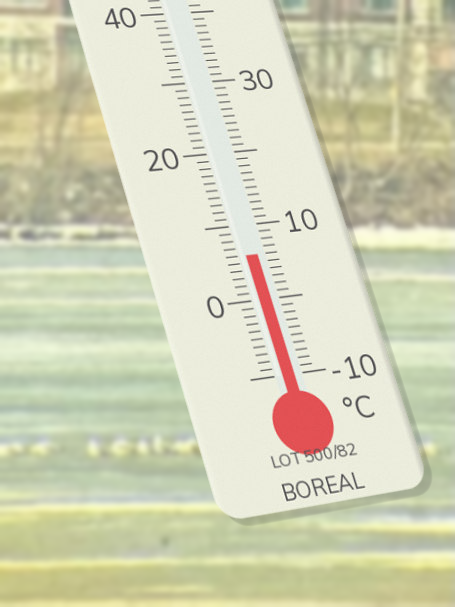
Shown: 6 (°C)
